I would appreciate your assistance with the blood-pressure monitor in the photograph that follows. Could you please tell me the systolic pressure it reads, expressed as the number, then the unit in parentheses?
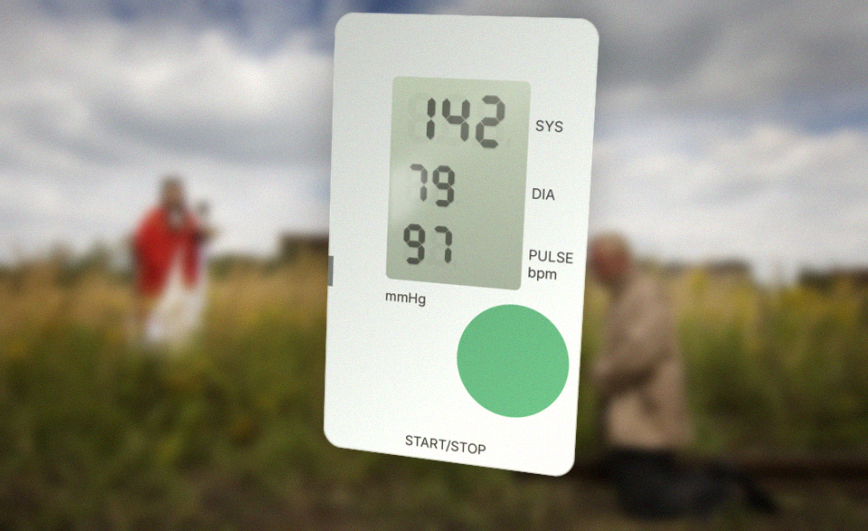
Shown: 142 (mmHg)
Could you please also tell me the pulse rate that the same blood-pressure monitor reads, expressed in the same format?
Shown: 97 (bpm)
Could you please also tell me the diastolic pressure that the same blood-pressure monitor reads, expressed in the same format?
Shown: 79 (mmHg)
